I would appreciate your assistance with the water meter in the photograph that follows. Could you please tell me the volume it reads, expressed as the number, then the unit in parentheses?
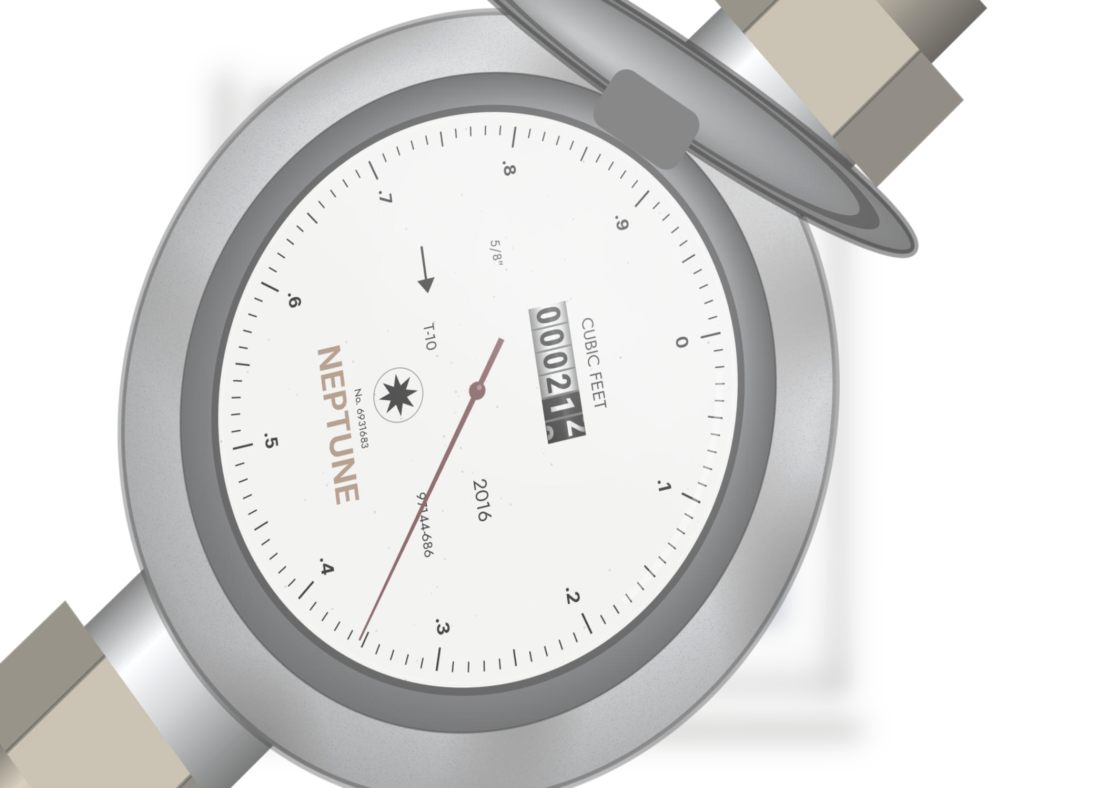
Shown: 212.35 (ft³)
